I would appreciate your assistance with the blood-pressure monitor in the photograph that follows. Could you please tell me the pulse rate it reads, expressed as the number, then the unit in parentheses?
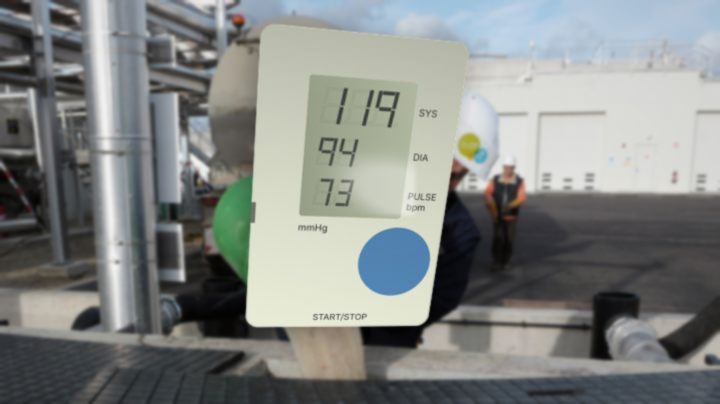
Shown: 73 (bpm)
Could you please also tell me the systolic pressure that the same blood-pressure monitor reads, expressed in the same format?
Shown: 119 (mmHg)
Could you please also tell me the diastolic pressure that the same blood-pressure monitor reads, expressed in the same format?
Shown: 94 (mmHg)
